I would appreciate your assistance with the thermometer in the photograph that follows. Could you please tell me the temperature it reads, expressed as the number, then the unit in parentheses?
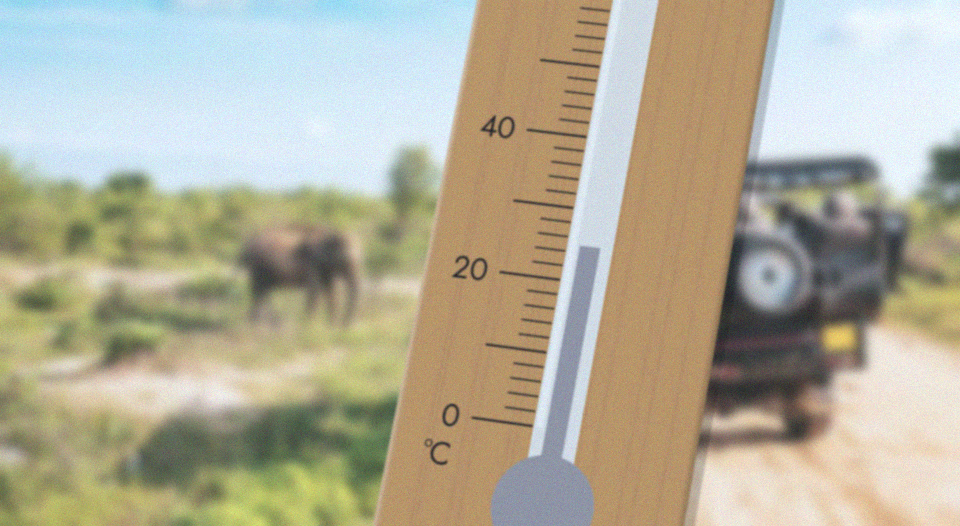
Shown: 25 (°C)
